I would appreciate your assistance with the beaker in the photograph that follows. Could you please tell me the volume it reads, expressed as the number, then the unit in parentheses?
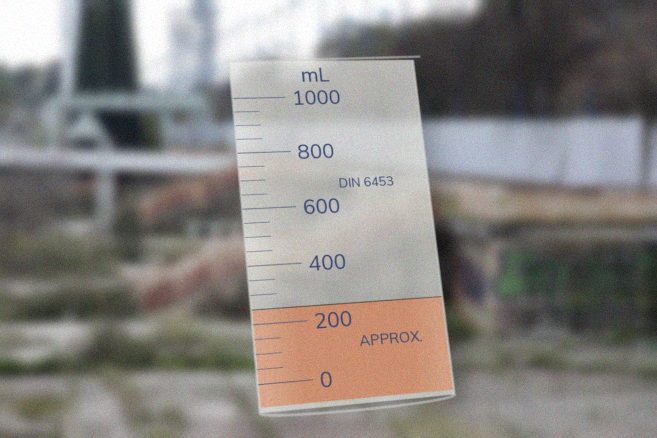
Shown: 250 (mL)
